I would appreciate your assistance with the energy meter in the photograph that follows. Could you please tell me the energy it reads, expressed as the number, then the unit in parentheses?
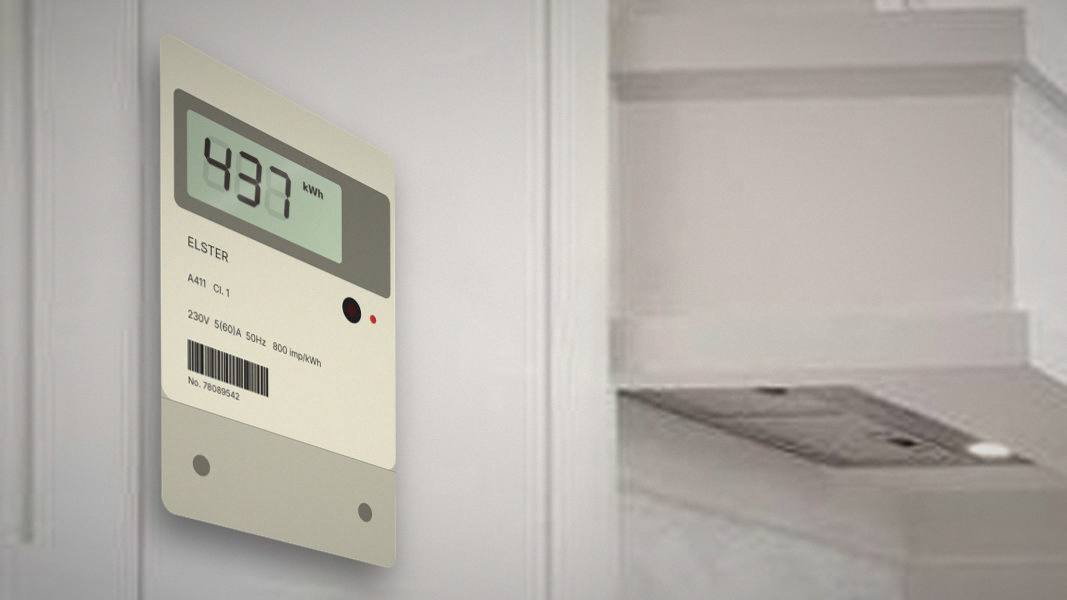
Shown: 437 (kWh)
